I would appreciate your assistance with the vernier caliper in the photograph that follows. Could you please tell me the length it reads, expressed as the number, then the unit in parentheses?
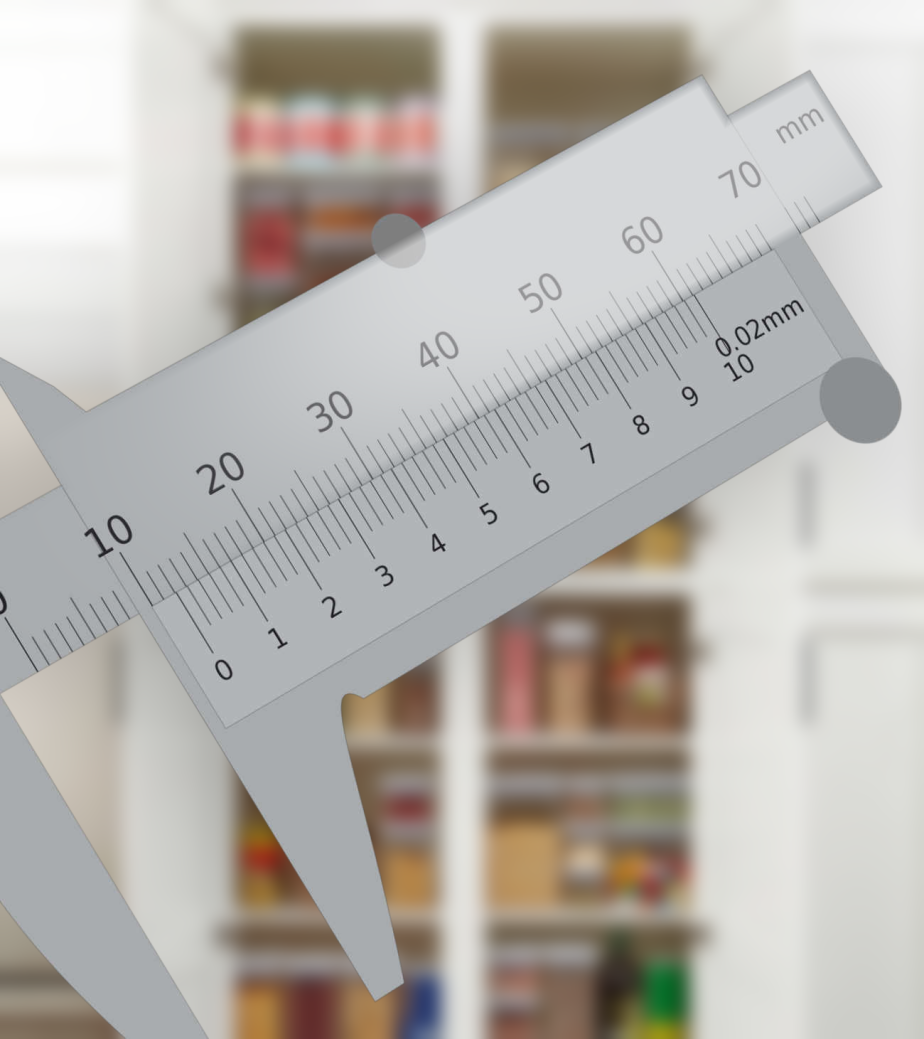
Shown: 12.1 (mm)
